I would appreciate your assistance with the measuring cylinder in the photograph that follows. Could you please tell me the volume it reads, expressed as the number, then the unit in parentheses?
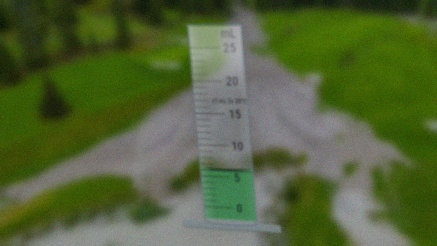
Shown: 6 (mL)
